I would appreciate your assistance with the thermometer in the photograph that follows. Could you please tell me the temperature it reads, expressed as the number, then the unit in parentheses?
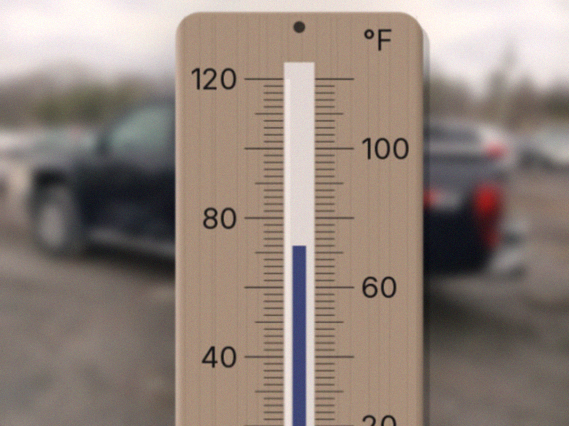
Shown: 72 (°F)
